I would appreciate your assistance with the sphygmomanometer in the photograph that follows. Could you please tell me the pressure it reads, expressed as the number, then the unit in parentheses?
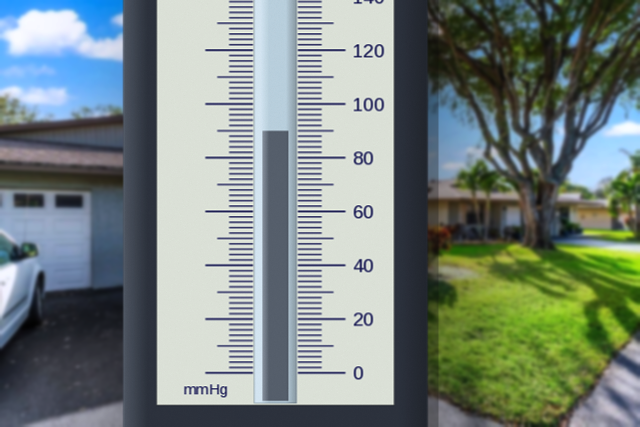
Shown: 90 (mmHg)
